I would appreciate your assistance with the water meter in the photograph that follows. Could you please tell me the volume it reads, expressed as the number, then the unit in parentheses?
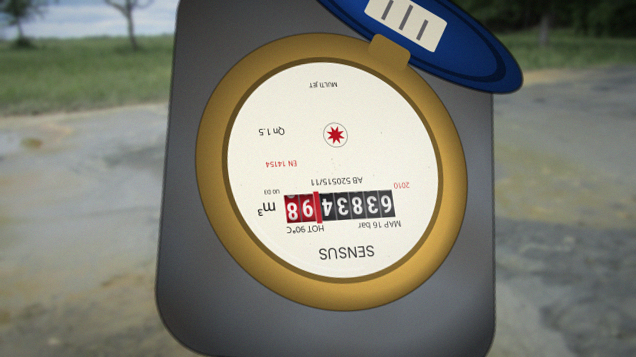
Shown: 63834.98 (m³)
